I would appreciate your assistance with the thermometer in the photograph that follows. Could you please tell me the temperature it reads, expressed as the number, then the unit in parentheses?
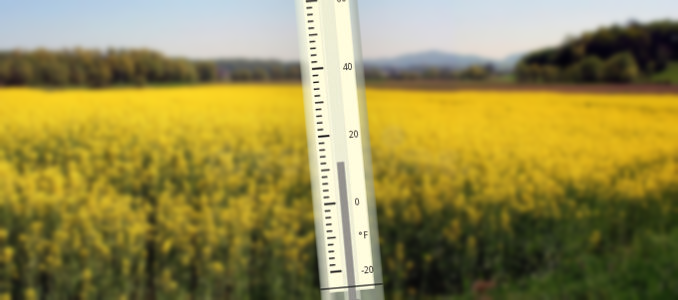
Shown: 12 (°F)
